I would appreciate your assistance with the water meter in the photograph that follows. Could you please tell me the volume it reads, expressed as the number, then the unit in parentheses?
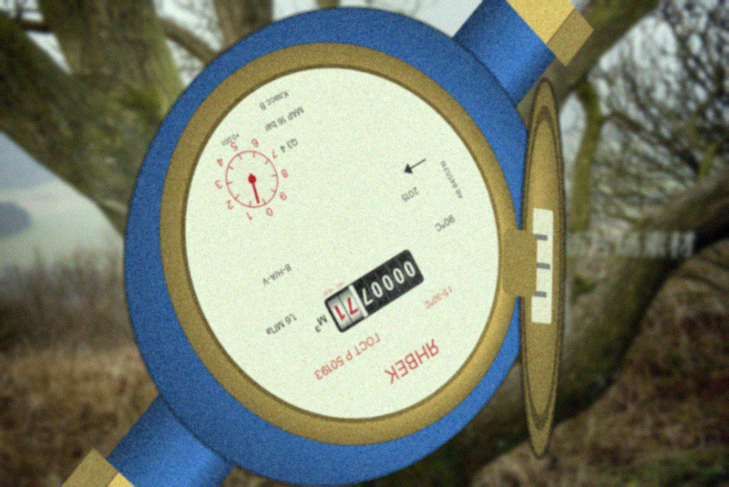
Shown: 7.710 (m³)
